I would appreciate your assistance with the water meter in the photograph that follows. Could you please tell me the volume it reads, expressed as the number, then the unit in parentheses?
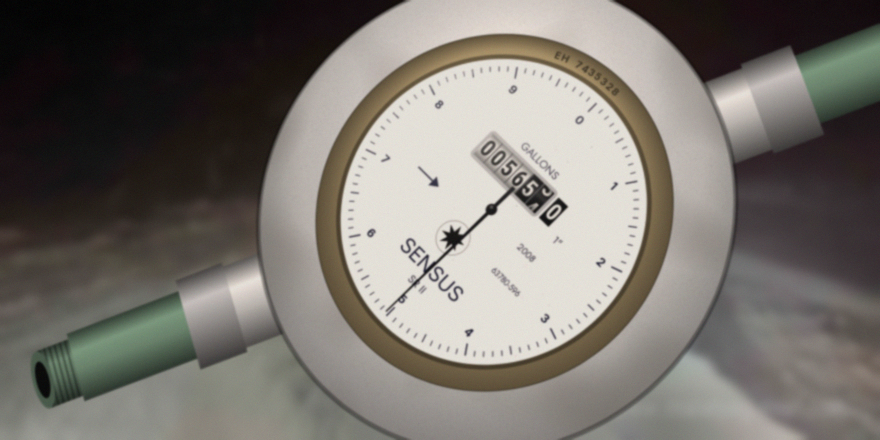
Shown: 56535.0 (gal)
